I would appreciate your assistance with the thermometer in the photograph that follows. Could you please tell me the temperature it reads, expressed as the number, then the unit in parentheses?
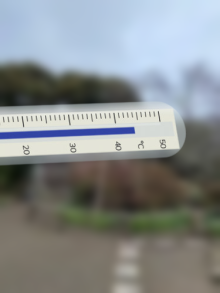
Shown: 44 (°C)
